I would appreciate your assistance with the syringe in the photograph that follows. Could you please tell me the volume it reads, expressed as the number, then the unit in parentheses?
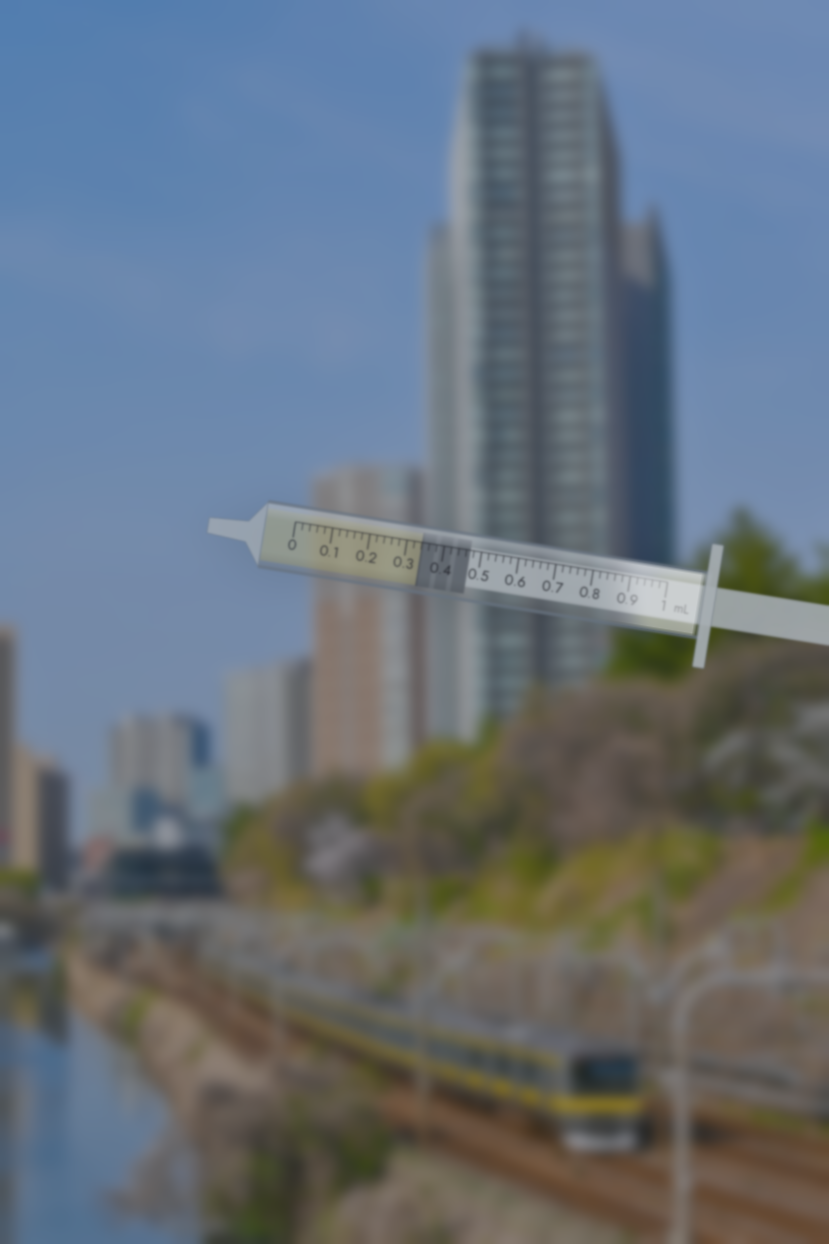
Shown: 0.34 (mL)
